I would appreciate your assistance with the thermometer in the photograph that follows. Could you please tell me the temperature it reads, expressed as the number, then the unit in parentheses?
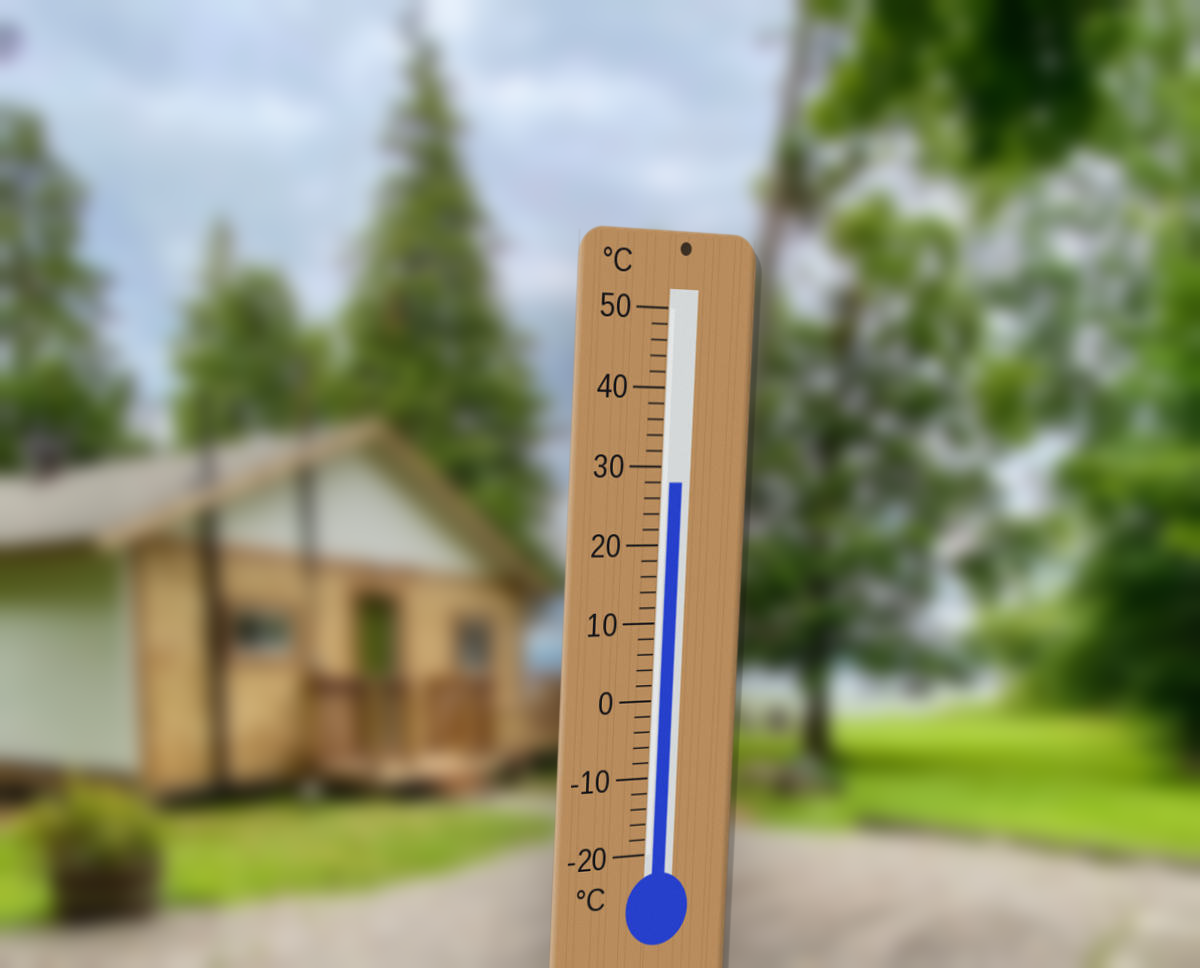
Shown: 28 (°C)
